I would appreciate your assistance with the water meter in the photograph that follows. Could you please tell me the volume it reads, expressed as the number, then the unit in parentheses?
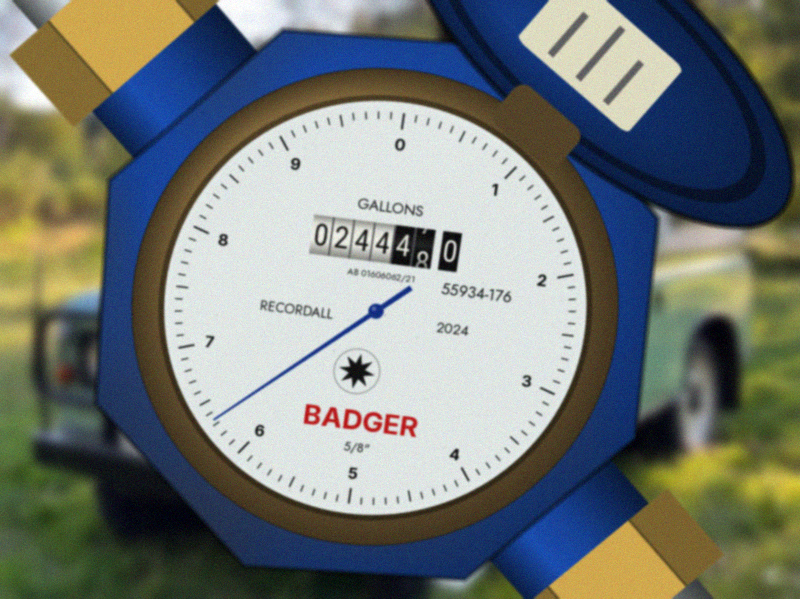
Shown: 244476.3 (gal)
